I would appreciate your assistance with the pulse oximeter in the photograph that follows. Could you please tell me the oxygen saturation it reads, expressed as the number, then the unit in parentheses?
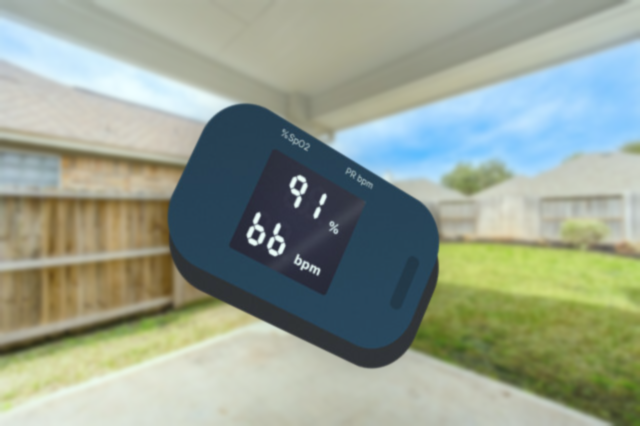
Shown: 91 (%)
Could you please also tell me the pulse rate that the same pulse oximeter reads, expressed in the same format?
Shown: 66 (bpm)
